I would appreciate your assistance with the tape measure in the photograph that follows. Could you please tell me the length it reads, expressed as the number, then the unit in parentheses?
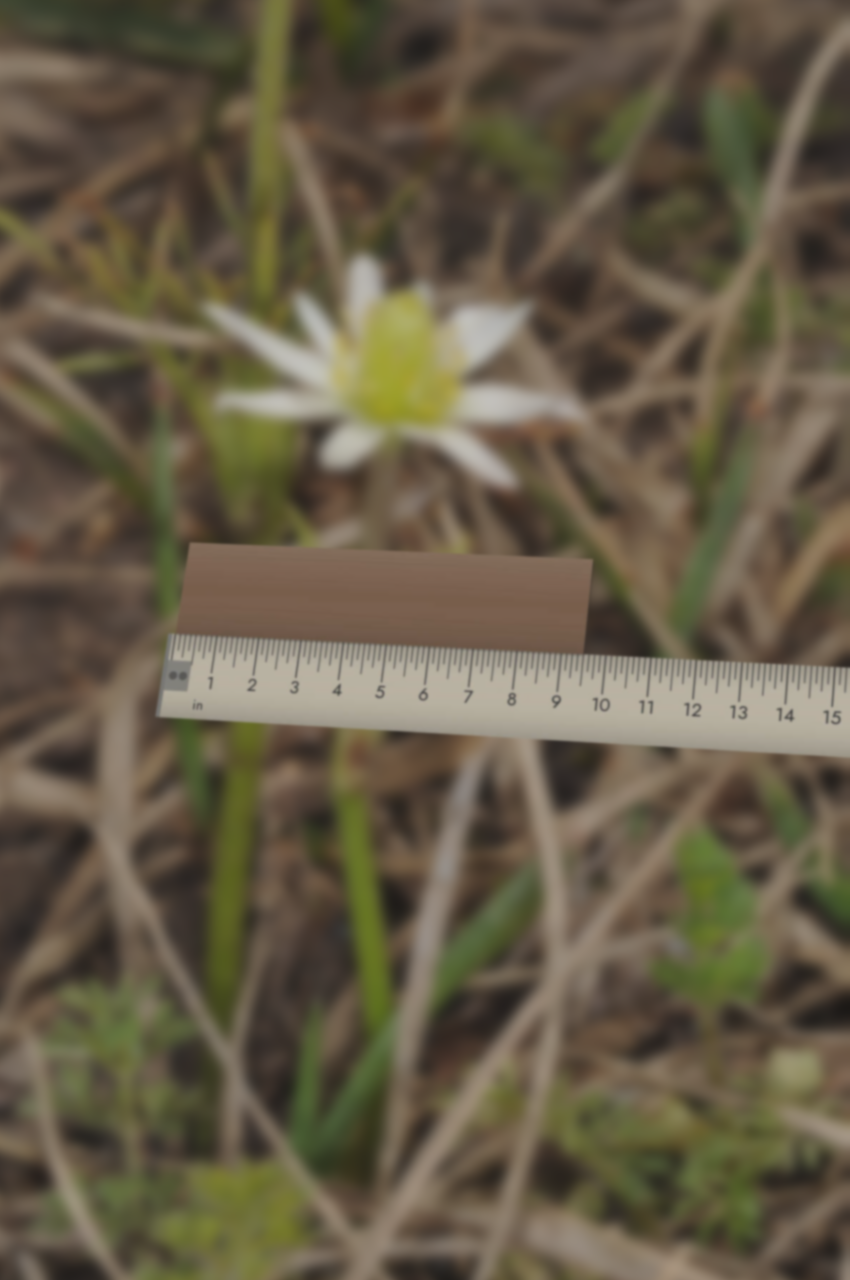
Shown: 9.5 (in)
